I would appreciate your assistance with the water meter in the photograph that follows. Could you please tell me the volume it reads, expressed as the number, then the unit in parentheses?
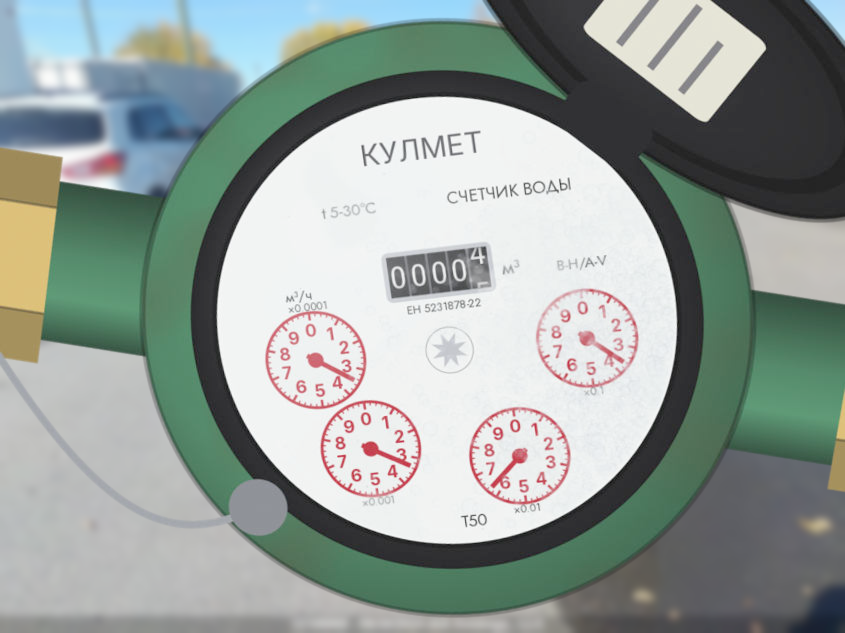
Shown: 4.3633 (m³)
